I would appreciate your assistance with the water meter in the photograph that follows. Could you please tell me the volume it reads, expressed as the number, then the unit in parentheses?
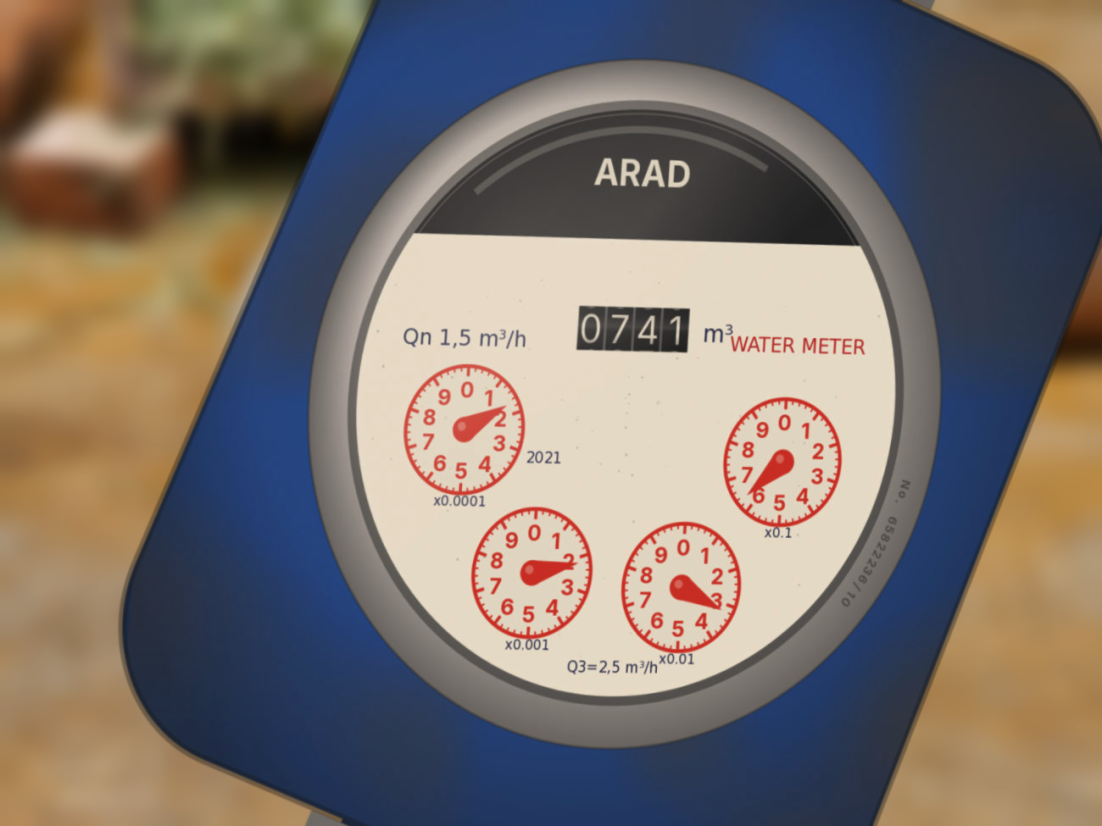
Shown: 741.6321 (m³)
